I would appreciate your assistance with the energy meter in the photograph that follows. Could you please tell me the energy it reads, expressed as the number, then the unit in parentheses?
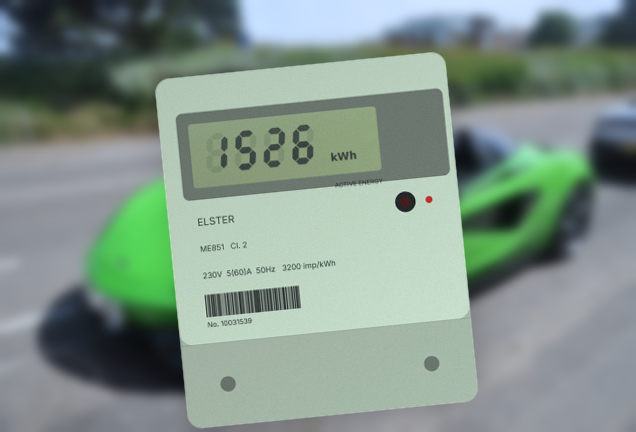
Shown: 1526 (kWh)
